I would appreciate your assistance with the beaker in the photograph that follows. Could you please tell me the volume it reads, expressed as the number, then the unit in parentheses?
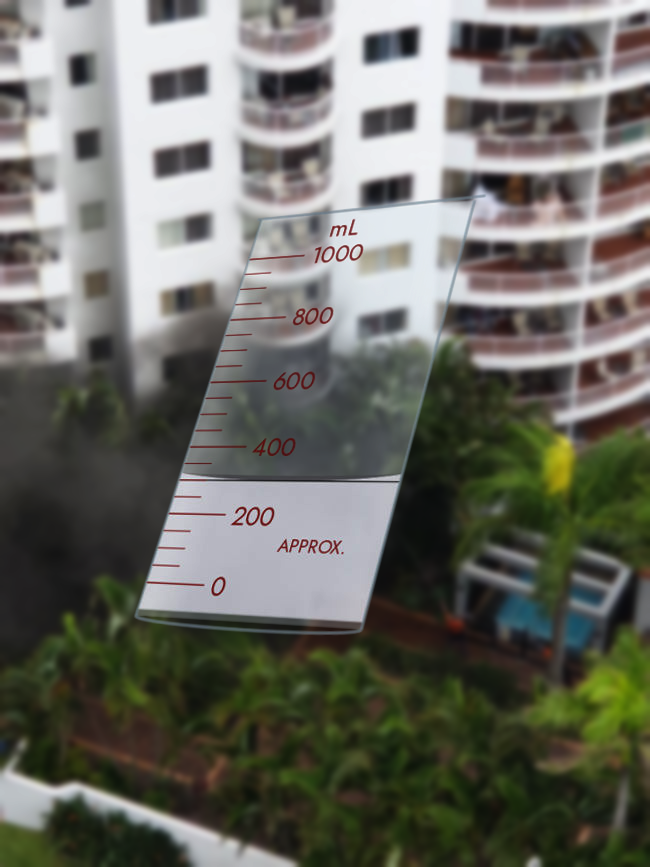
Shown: 300 (mL)
